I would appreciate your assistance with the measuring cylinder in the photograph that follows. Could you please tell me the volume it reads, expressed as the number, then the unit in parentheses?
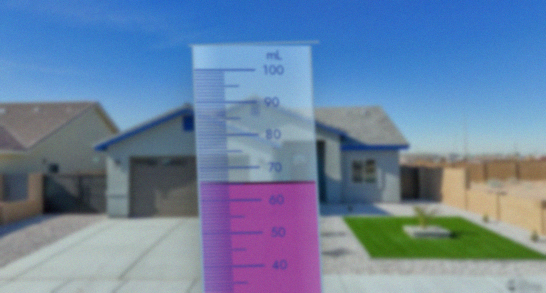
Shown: 65 (mL)
